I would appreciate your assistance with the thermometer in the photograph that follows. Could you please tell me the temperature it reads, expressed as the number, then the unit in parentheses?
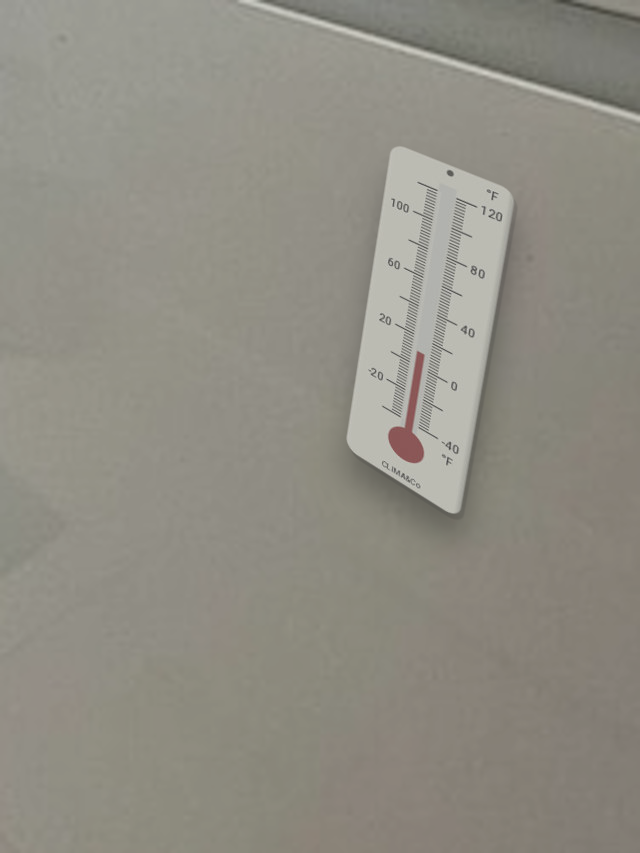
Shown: 10 (°F)
